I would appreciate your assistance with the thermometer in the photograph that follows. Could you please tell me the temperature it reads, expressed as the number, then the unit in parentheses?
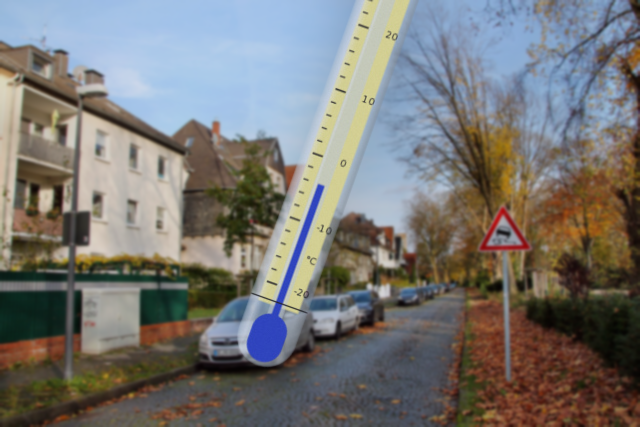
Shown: -4 (°C)
